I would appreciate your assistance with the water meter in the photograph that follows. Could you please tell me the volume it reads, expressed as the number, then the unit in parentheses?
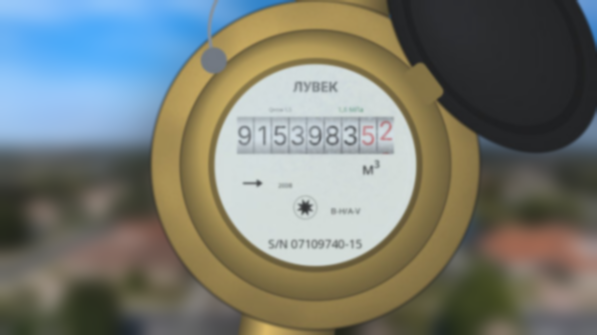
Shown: 9153983.52 (m³)
